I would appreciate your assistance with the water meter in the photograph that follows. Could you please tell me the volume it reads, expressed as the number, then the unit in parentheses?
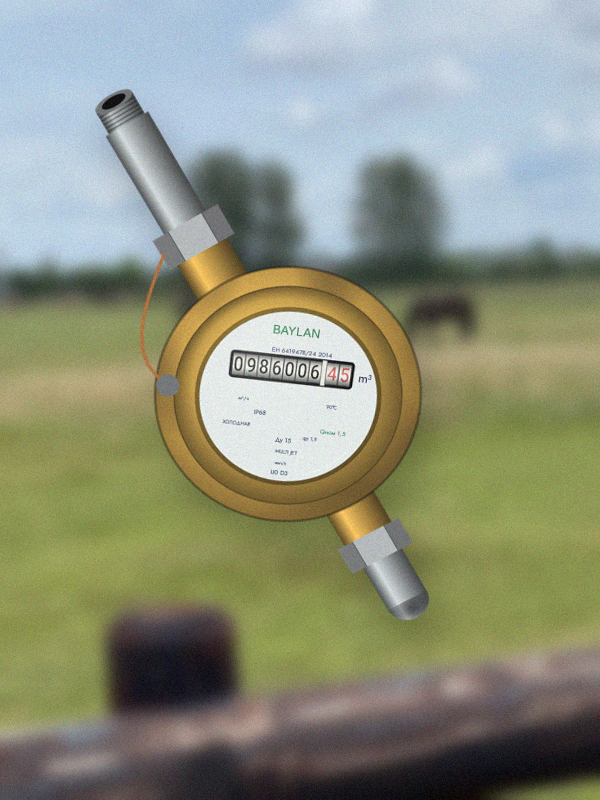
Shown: 986006.45 (m³)
